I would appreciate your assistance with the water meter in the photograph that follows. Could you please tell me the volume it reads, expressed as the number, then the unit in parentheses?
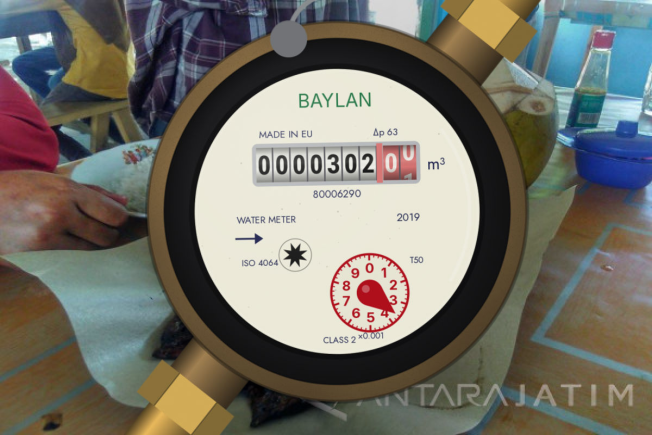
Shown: 302.003 (m³)
